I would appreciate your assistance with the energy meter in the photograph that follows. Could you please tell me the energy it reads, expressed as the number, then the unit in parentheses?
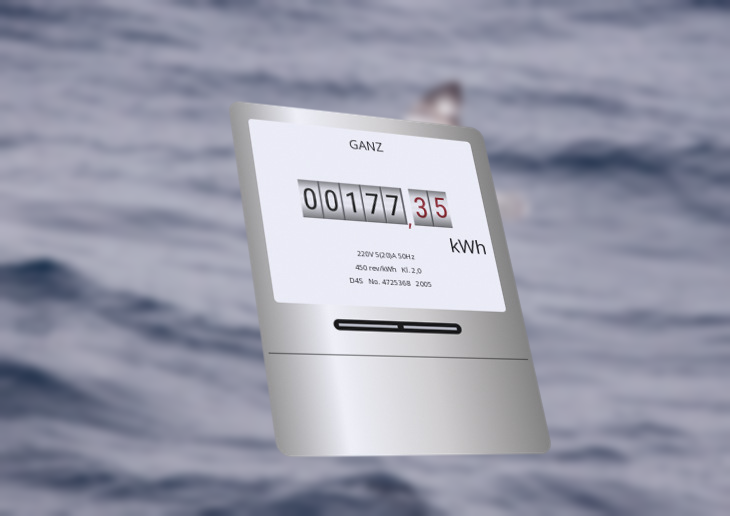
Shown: 177.35 (kWh)
